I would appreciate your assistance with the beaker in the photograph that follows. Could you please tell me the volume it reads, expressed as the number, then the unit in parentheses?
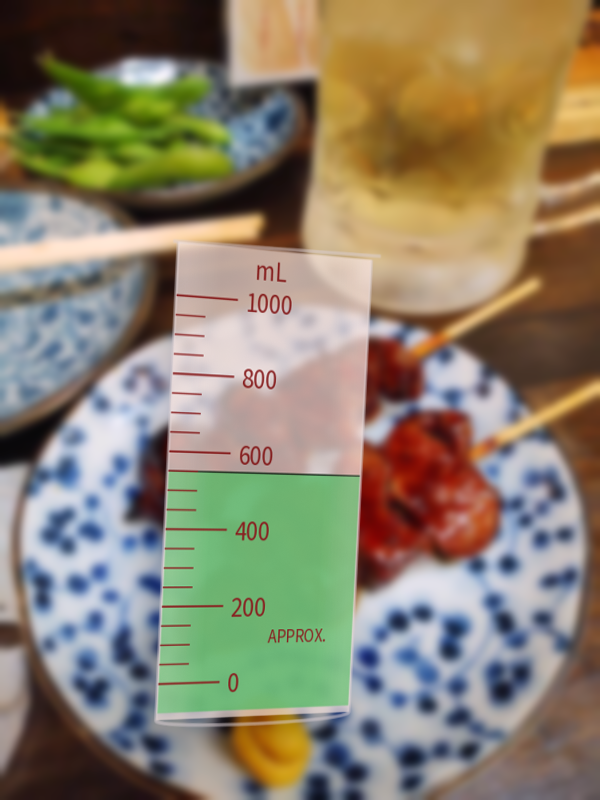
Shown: 550 (mL)
